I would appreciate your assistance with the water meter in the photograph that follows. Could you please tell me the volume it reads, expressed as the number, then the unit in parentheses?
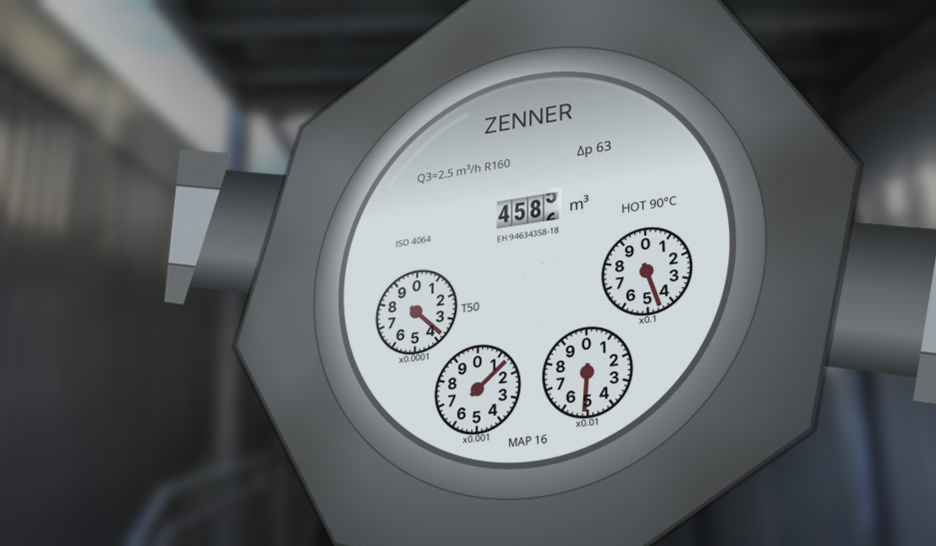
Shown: 4585.4513 (m³)
